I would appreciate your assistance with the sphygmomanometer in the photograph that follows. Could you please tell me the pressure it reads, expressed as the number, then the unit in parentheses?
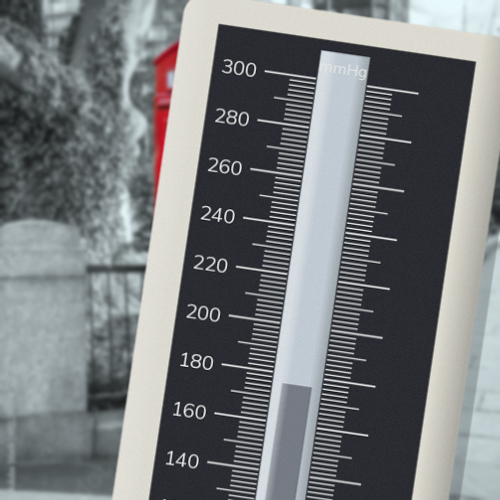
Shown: 176 (mmHg)
